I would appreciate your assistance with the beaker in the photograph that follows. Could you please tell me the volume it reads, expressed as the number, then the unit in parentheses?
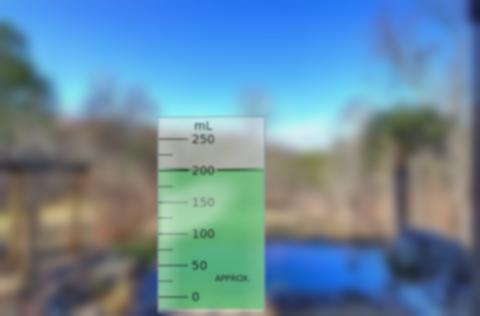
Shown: 200 (mL)
